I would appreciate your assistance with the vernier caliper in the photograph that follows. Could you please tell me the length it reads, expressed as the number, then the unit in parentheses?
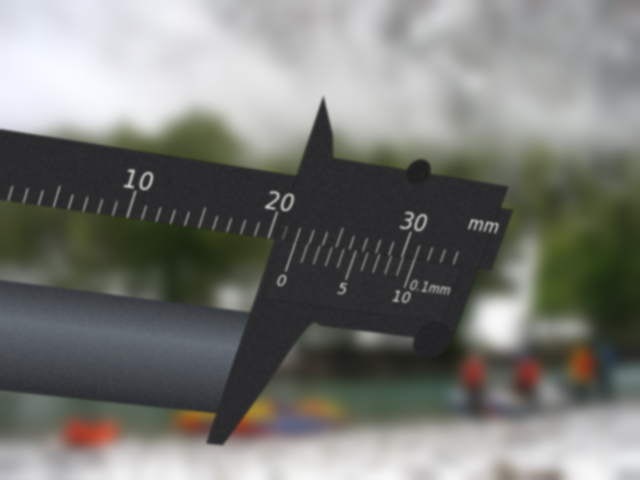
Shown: 22.0 (mm)
